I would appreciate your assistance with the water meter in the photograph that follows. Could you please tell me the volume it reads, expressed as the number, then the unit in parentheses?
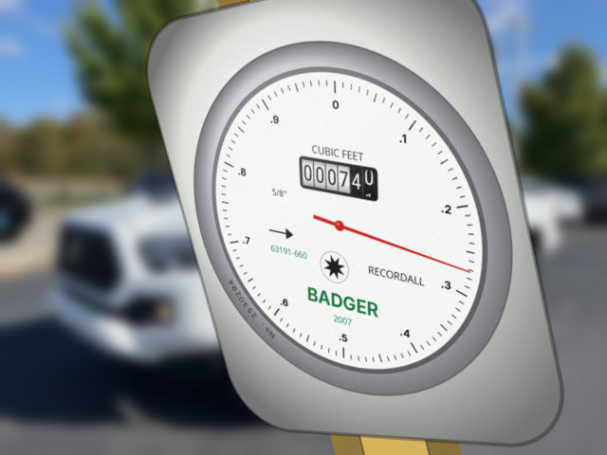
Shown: 740.27 (ft³)
